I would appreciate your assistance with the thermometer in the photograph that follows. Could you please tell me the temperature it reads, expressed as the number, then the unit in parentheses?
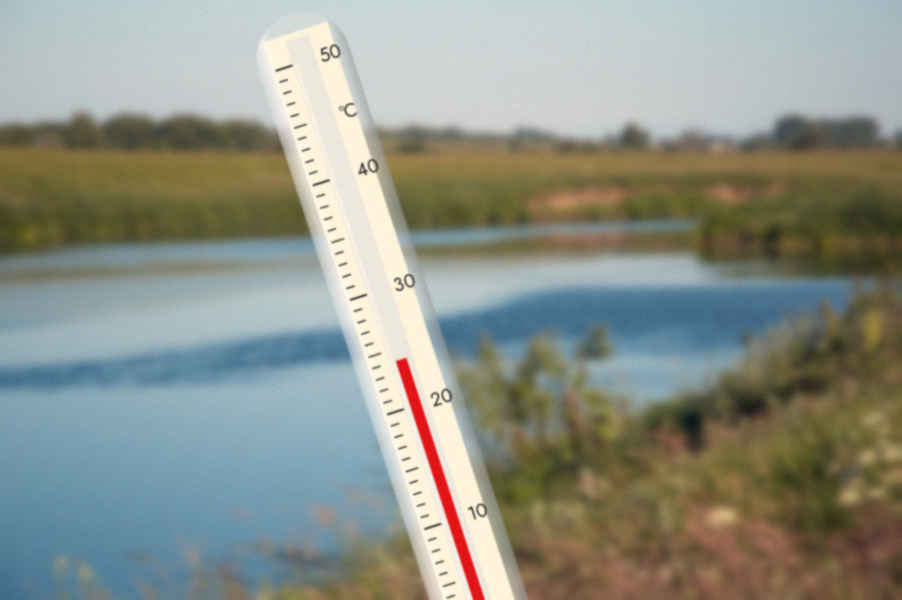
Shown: 24 (°C)
